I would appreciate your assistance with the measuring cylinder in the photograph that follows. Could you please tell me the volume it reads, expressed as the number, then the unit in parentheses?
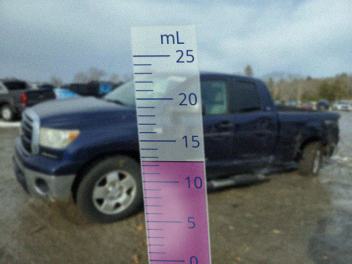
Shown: 12.5 (mL)
